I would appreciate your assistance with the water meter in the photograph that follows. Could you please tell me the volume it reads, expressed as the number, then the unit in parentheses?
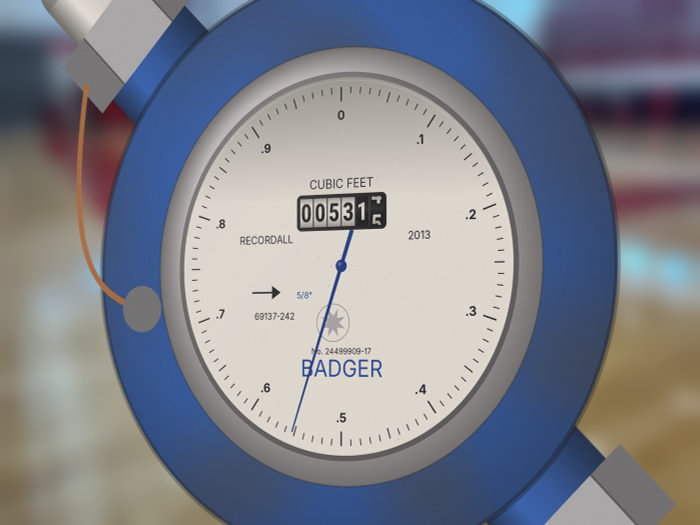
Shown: 5314.55 (ft³)
